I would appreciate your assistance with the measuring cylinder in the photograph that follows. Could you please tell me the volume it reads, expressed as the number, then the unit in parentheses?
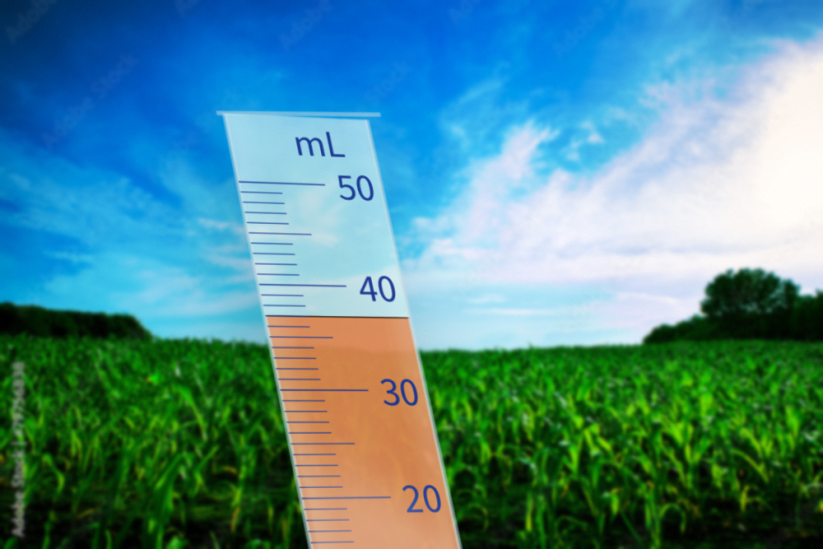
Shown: 37 (mL)
